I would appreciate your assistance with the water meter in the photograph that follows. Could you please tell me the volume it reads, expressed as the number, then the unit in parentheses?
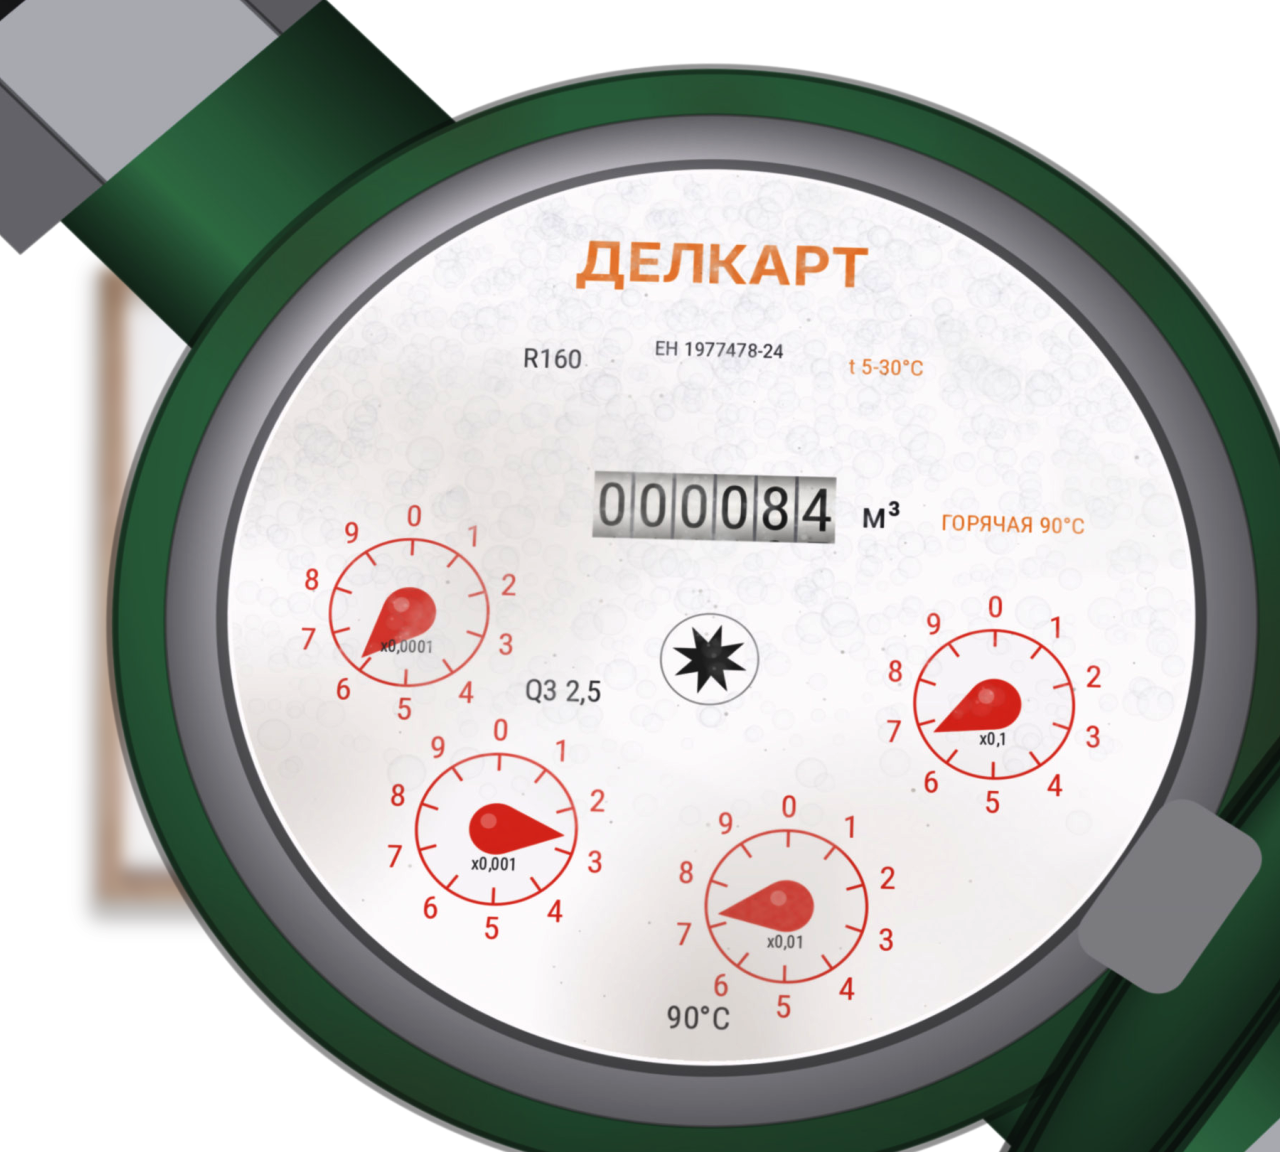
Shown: 84.6726 (m³)
